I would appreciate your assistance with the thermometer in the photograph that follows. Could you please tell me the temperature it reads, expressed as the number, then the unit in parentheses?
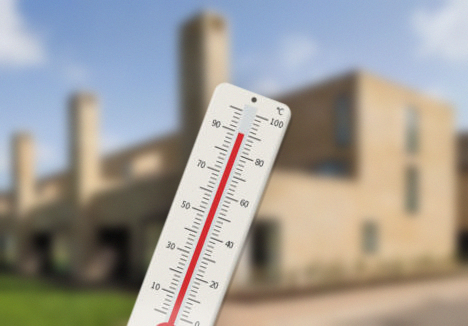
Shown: 90 (°C)
